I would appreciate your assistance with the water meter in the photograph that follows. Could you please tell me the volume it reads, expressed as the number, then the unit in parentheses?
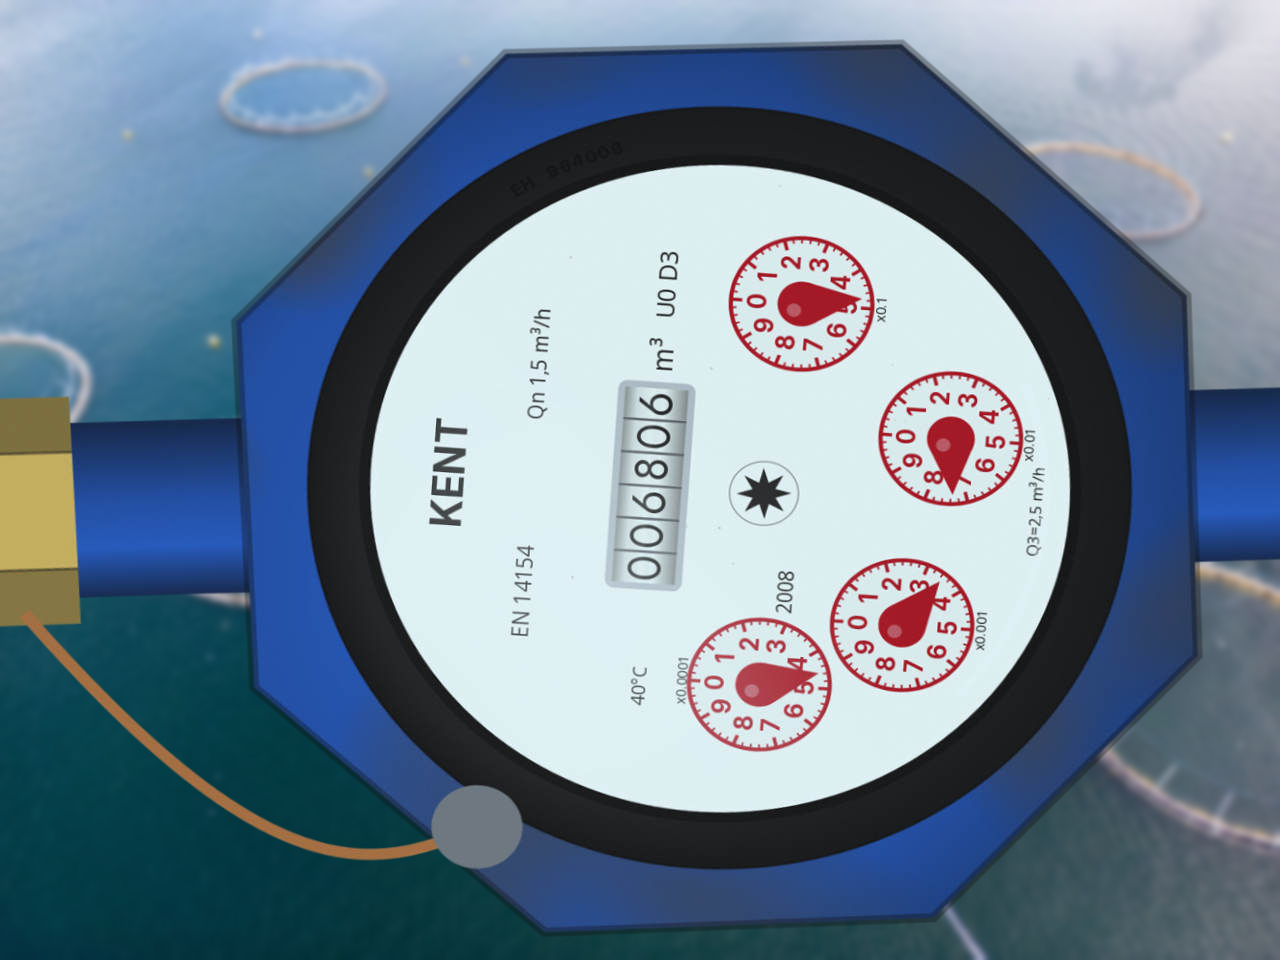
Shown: 6806.4734 (m³)
